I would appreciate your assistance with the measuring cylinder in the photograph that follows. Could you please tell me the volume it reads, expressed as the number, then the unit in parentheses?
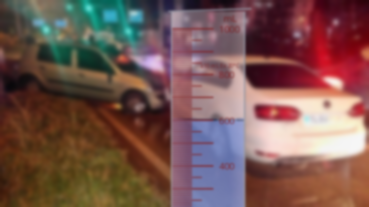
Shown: 600 (mL)
